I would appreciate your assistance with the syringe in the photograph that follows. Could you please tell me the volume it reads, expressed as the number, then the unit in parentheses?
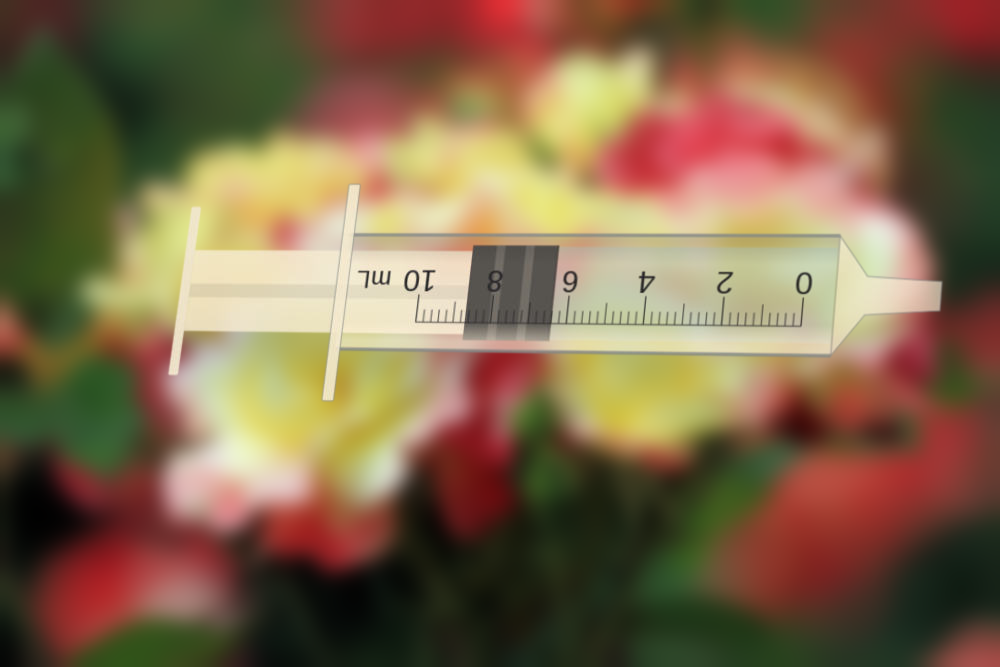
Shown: 6.4 (mL)
